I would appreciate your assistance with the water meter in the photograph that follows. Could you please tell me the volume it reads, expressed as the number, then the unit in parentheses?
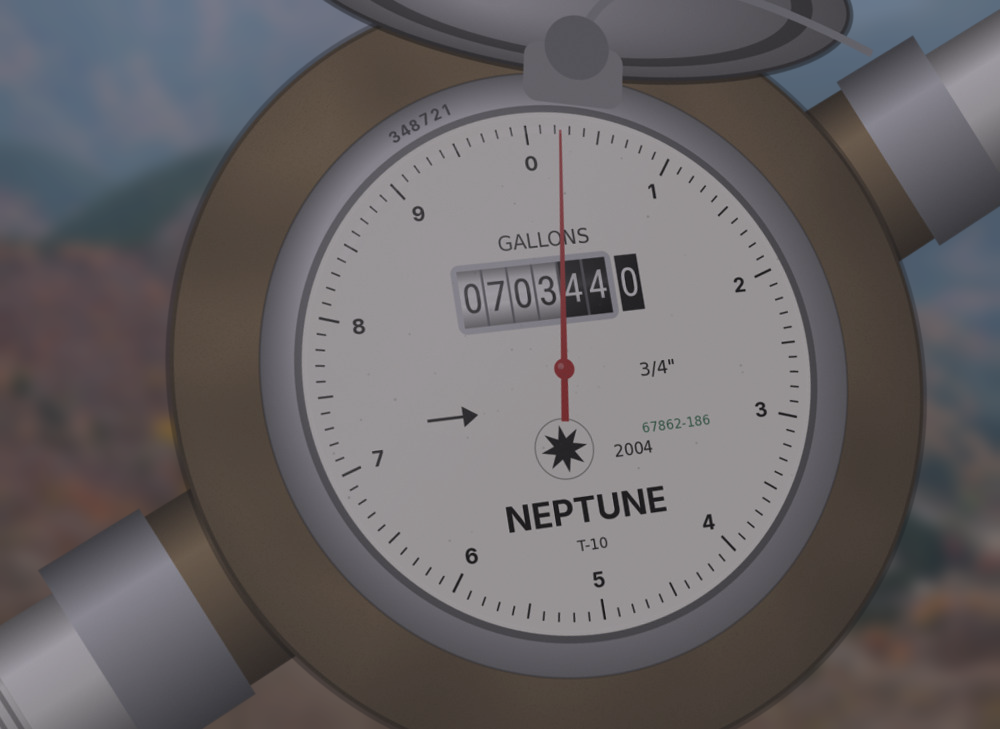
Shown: 703440.2 (gal)
